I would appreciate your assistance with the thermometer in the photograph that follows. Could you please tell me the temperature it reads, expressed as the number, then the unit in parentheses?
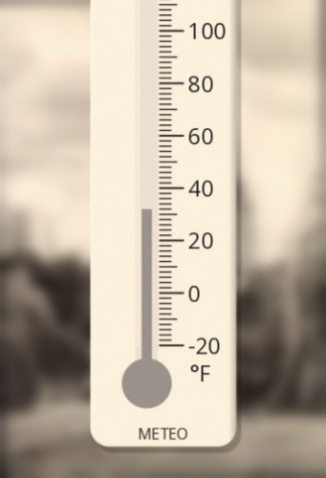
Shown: 32 (°F)
